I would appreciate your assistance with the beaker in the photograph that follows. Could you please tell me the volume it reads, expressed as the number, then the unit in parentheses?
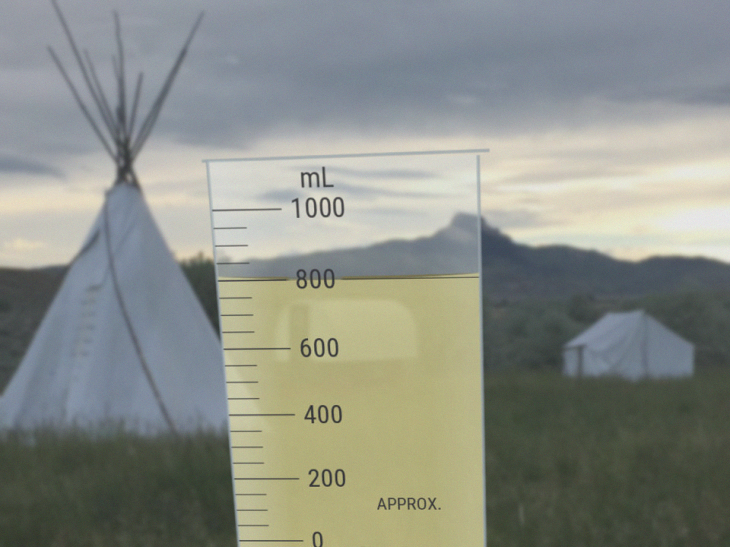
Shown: 800 (mL)
